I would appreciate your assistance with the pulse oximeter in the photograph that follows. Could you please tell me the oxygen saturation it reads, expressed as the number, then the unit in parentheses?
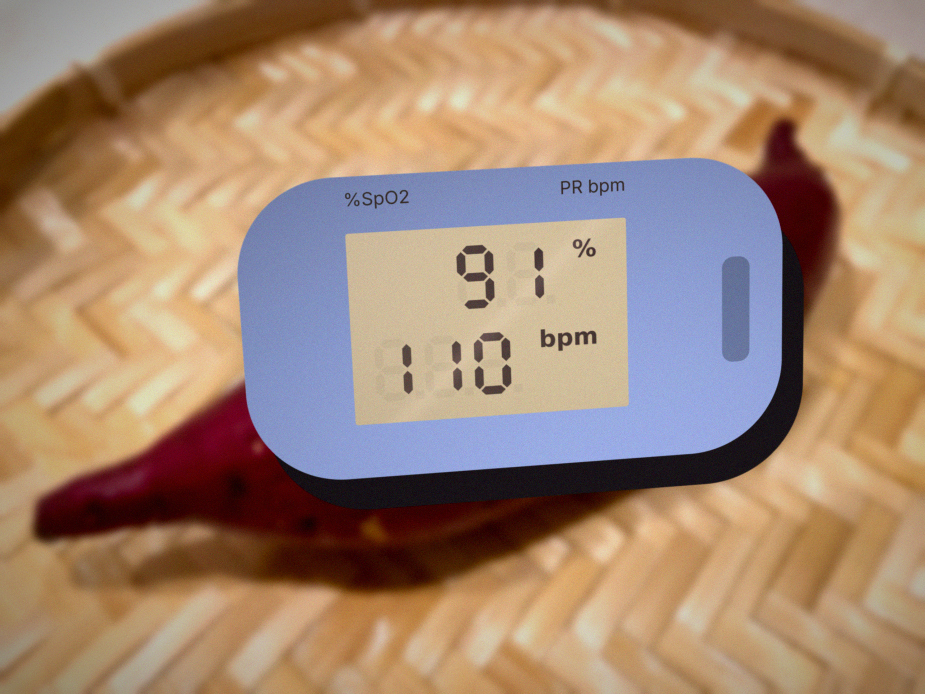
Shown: 91 (%)
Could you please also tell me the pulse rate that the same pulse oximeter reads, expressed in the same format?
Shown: 110 (bpm)
